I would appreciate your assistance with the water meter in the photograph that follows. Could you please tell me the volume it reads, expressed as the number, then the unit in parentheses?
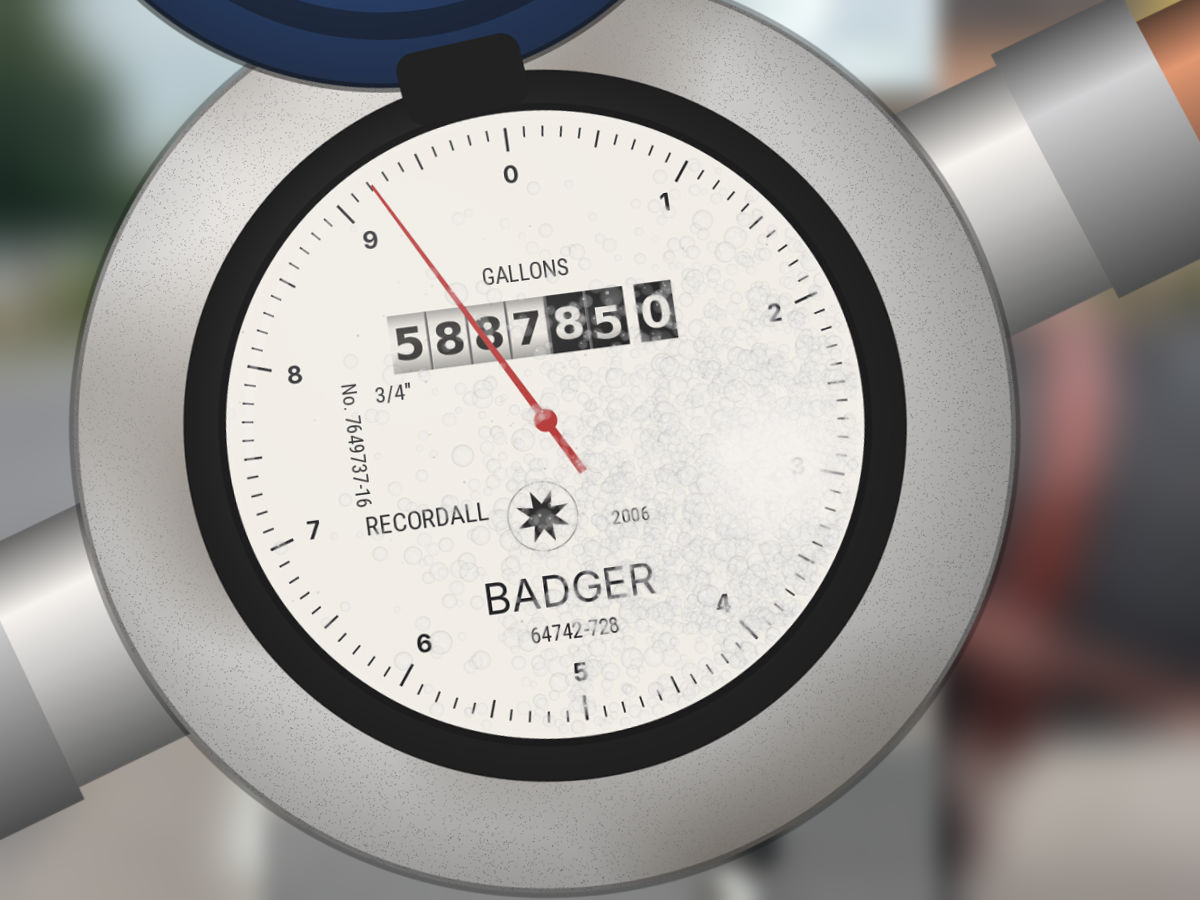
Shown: 5887849.2 (gal)
